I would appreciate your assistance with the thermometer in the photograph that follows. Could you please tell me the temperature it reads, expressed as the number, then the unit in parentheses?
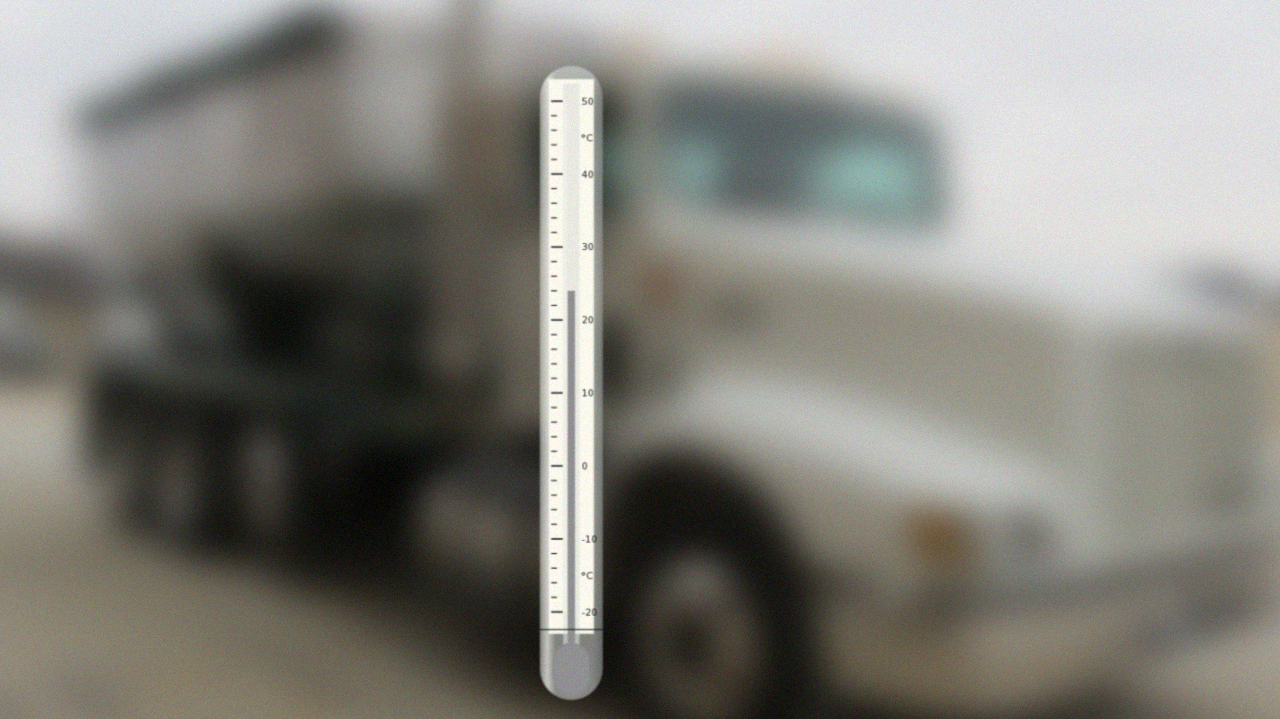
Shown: 24 (°C)
